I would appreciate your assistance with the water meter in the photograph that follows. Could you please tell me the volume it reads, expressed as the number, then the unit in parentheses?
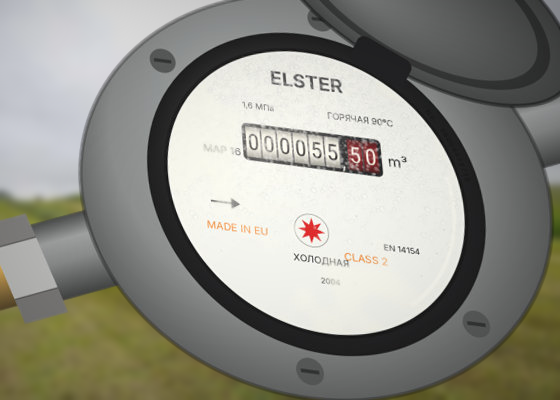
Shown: 55.50 (m³)
